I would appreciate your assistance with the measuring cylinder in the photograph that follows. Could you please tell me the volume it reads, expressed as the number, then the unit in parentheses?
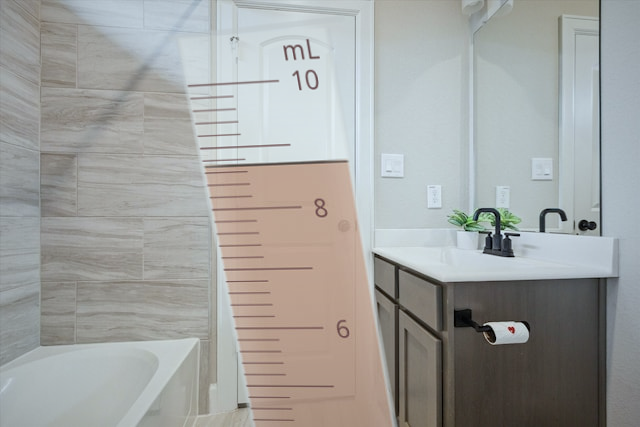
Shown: 8.7 (mL)
